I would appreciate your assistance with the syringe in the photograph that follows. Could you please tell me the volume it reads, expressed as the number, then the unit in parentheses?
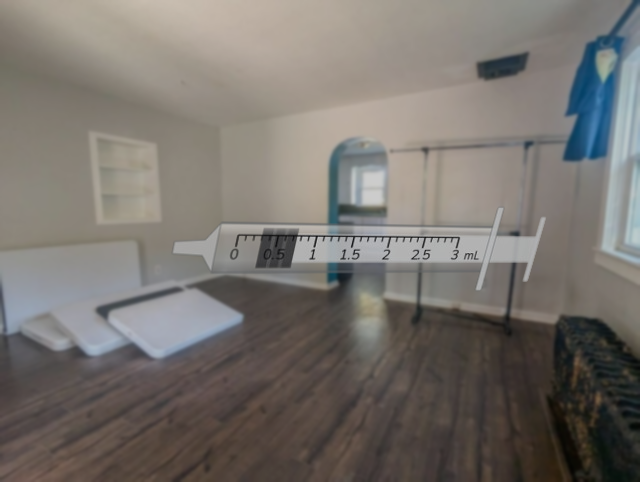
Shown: 0.3 (mL)
